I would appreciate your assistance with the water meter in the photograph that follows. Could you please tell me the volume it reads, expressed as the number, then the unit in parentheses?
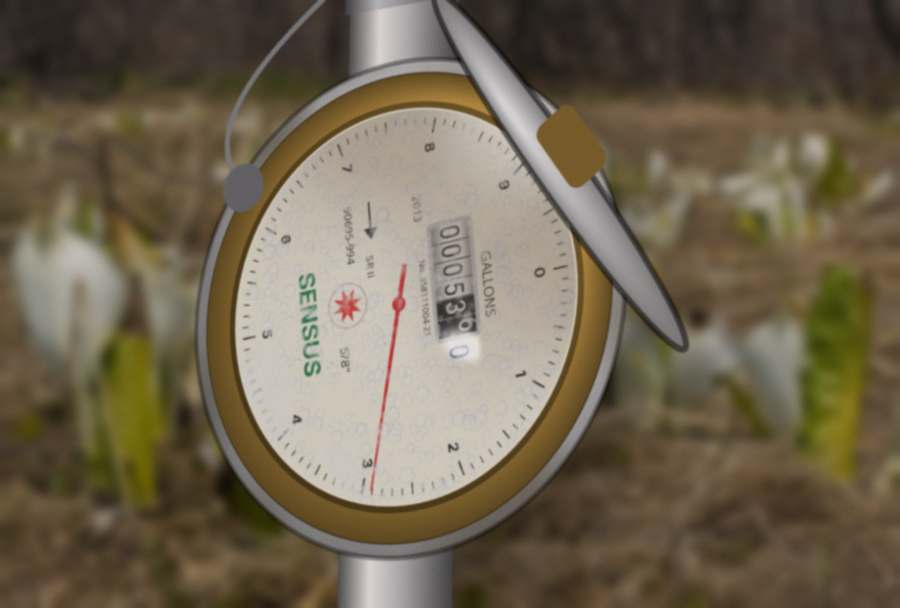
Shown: 5362.9 (gal)
